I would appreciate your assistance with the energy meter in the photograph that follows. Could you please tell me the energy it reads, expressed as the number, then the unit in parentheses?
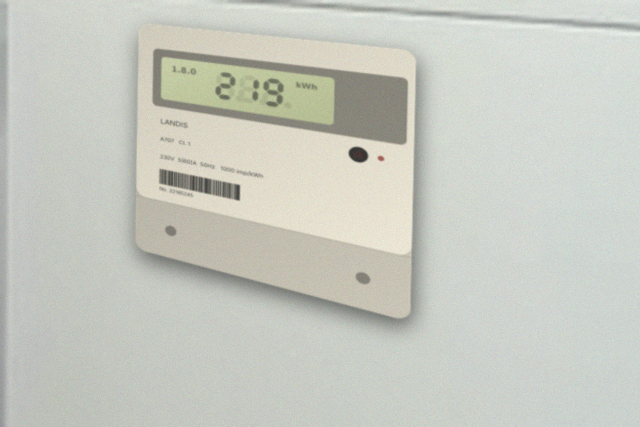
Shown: 219 (kWh)
